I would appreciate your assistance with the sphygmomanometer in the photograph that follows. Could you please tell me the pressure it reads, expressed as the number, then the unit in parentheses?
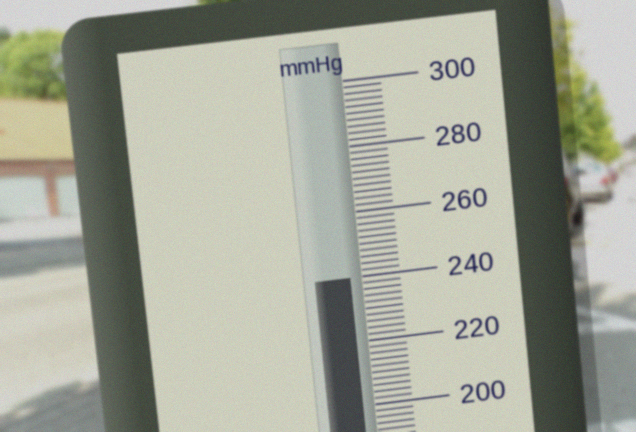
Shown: 240 (mmHg)
